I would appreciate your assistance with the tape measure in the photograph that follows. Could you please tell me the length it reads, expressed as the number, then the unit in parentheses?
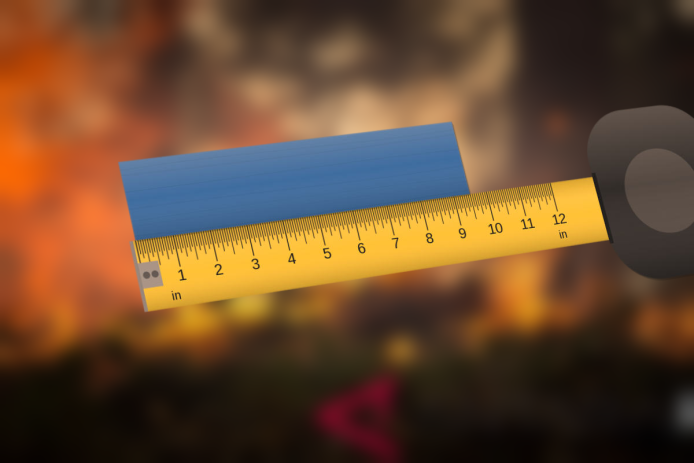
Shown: 9.5 (in)
